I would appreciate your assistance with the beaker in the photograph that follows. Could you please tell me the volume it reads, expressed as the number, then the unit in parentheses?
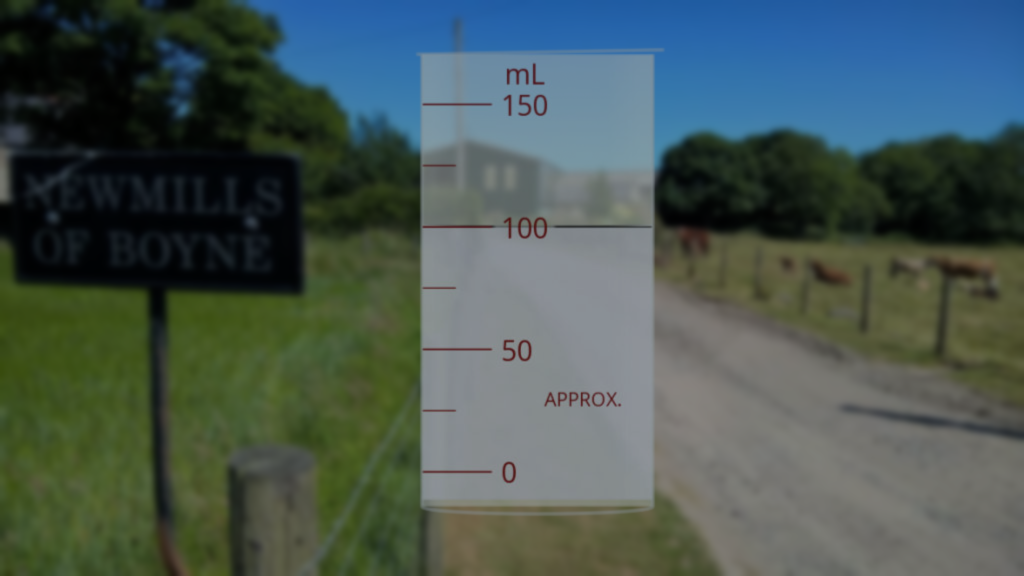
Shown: 100 (mL)
